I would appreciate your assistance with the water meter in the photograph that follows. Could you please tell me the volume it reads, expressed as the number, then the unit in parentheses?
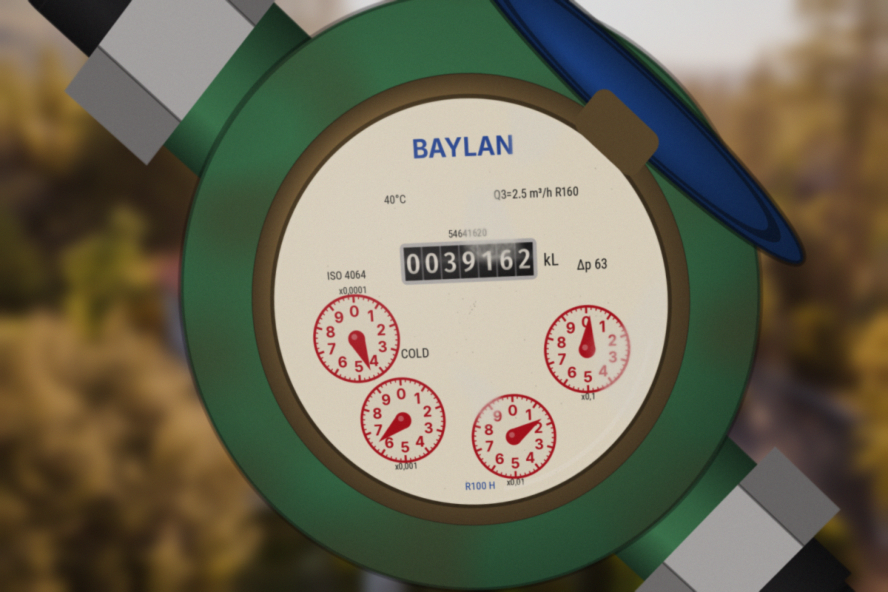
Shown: 39162.0164 (kL)
